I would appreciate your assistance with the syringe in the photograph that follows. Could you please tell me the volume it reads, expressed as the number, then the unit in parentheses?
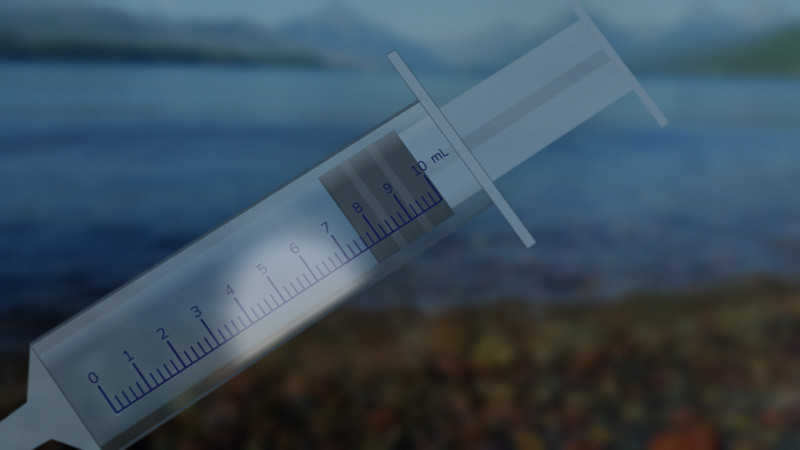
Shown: 7.6 (mL)
